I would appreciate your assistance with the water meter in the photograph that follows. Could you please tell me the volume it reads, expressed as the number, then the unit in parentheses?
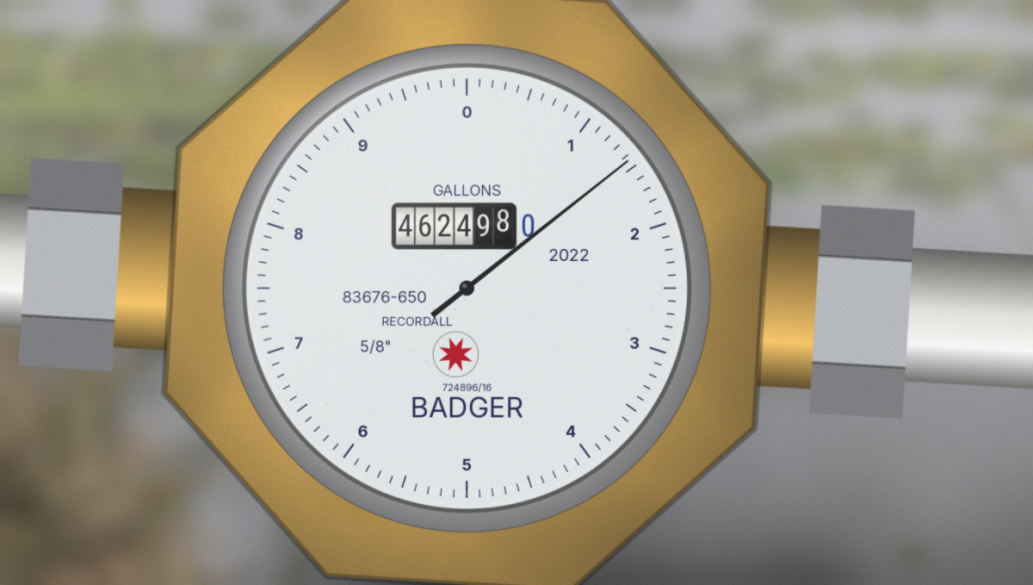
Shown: 4624981.4 (gal)
